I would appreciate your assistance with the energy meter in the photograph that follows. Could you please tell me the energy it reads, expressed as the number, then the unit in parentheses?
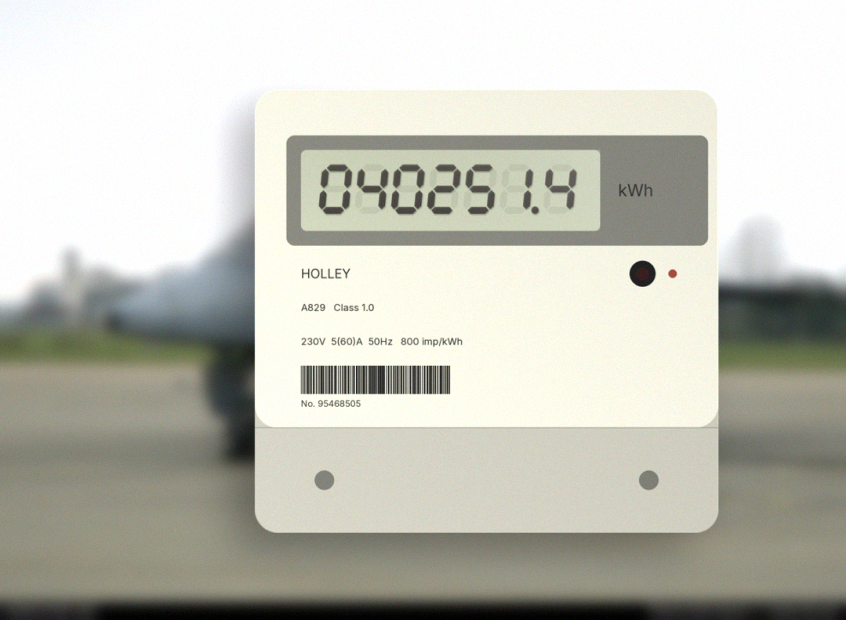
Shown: 40251.4 (kWh)
